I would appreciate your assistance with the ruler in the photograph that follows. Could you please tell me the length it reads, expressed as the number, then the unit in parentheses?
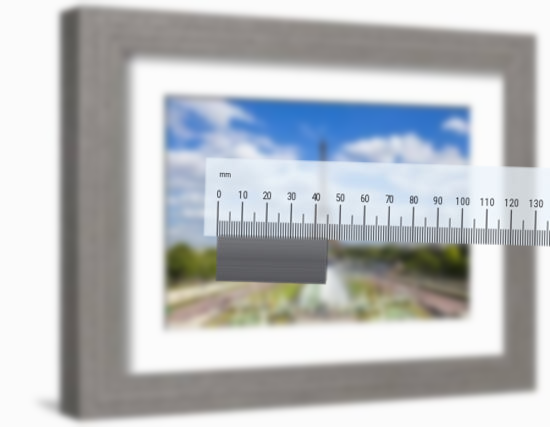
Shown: 45 (mm)
